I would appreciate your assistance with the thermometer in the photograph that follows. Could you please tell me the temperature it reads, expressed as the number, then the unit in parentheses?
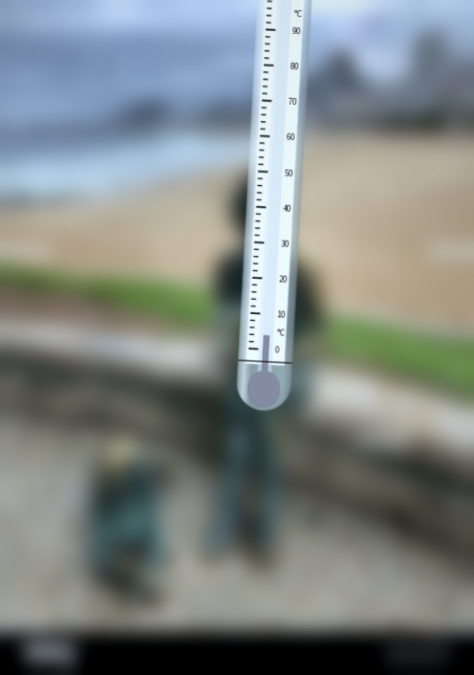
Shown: 4 (°C)
